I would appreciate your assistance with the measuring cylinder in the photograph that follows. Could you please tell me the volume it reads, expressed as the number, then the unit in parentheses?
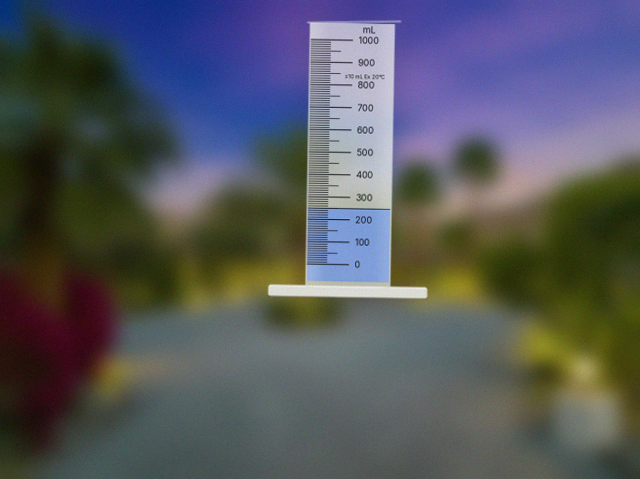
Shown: 250 (mL)
